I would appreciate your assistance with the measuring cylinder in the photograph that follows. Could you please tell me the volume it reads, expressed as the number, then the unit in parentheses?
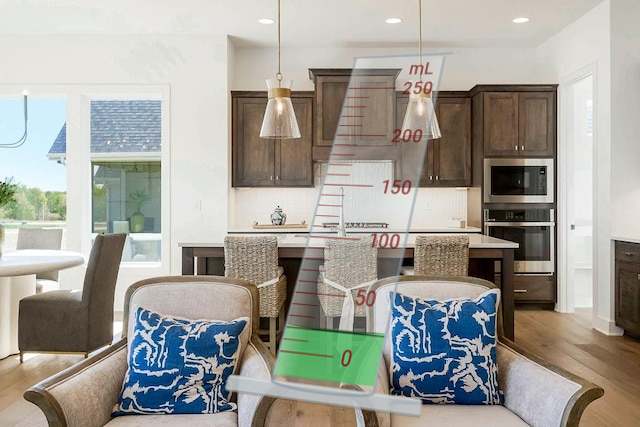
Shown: 20 (mL)
